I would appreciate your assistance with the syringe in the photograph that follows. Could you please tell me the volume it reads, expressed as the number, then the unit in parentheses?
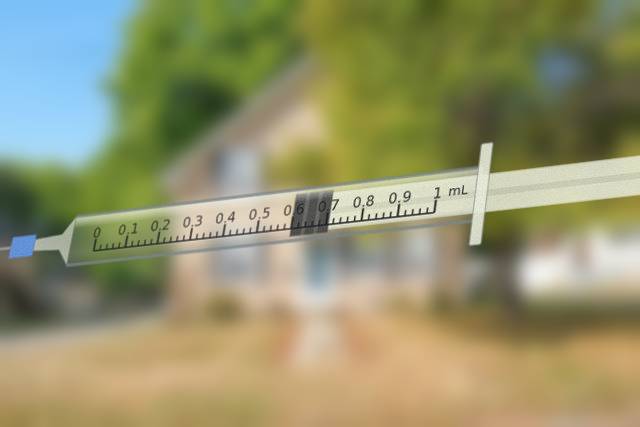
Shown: 0.6 (mL)
